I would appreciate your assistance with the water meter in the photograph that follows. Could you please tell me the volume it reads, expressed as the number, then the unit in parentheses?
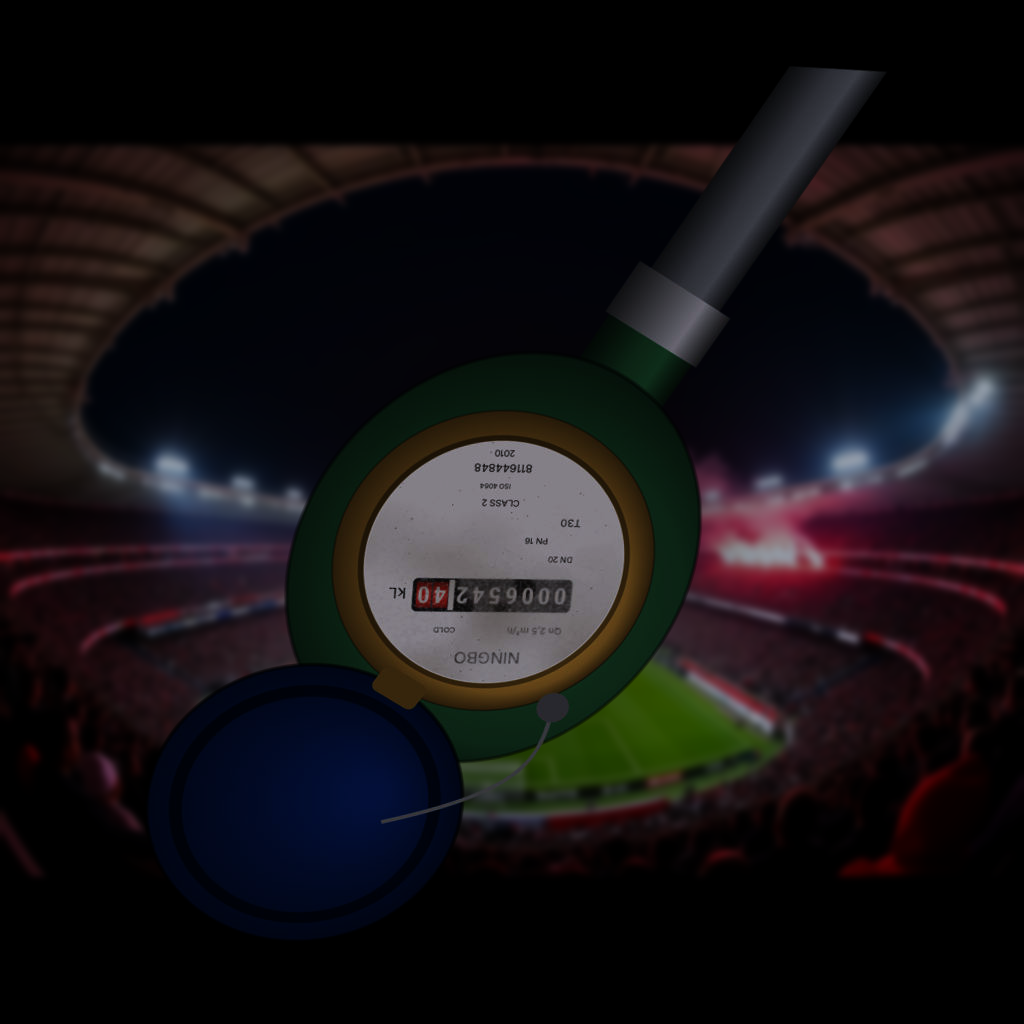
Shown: 6542.40 (kL)
